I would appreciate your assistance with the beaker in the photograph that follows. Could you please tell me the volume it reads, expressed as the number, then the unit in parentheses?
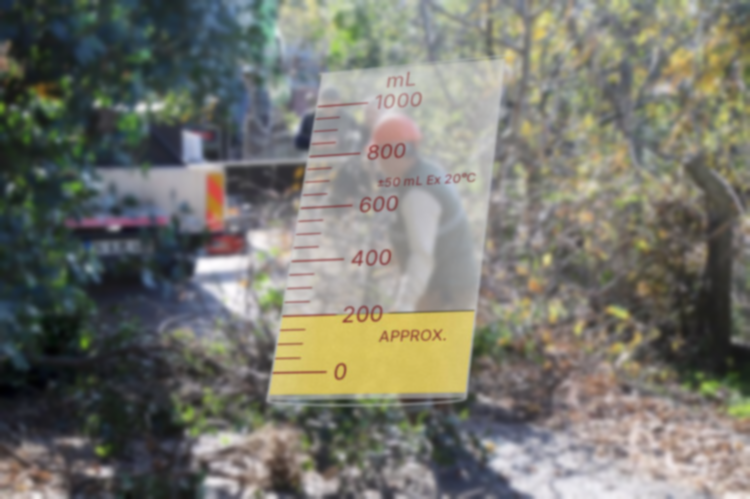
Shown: 200 (mL)
